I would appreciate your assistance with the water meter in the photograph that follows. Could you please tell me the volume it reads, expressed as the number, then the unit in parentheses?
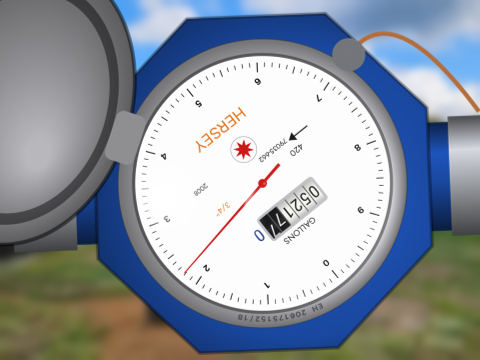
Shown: 521772.2 (gal)
